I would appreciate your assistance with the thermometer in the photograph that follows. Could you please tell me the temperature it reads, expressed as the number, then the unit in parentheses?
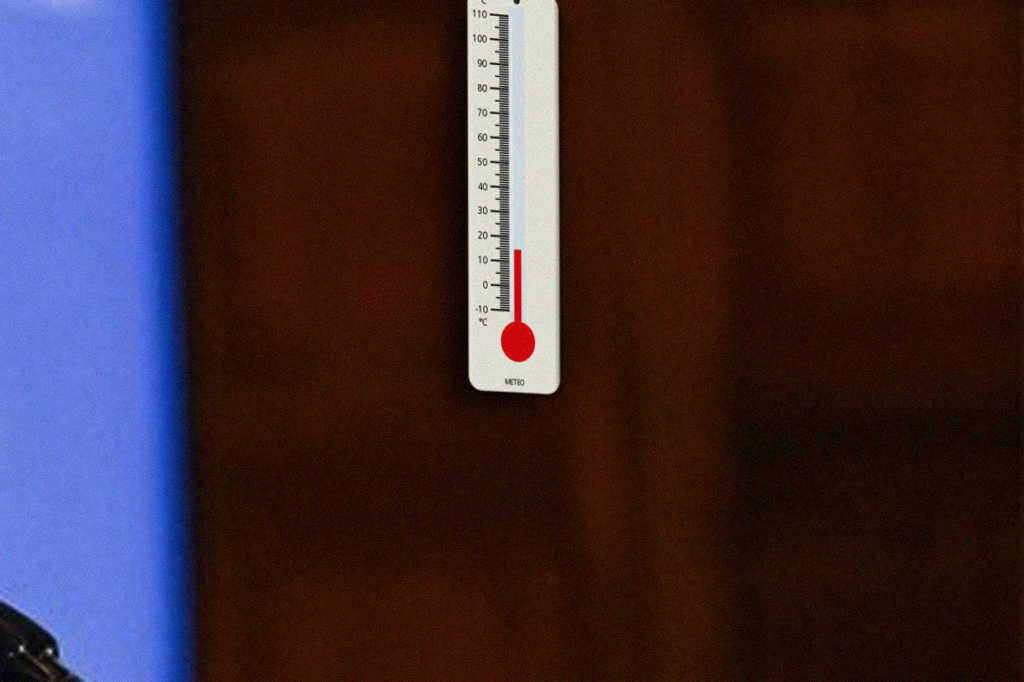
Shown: 15 (°C)
